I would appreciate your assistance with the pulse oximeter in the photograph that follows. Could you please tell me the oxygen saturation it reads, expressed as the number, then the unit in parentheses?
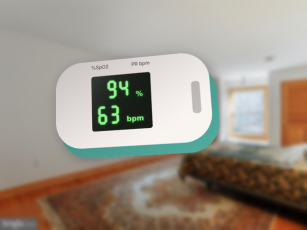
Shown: 94 (%)
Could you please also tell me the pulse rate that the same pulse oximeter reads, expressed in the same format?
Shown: 63 (bpm)
